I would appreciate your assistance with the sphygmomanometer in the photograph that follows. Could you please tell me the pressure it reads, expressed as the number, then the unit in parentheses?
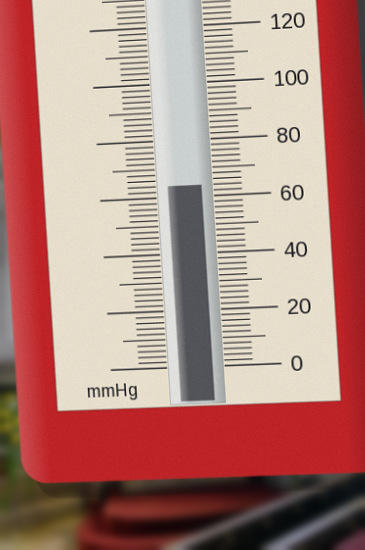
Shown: 64 (mmHg)
